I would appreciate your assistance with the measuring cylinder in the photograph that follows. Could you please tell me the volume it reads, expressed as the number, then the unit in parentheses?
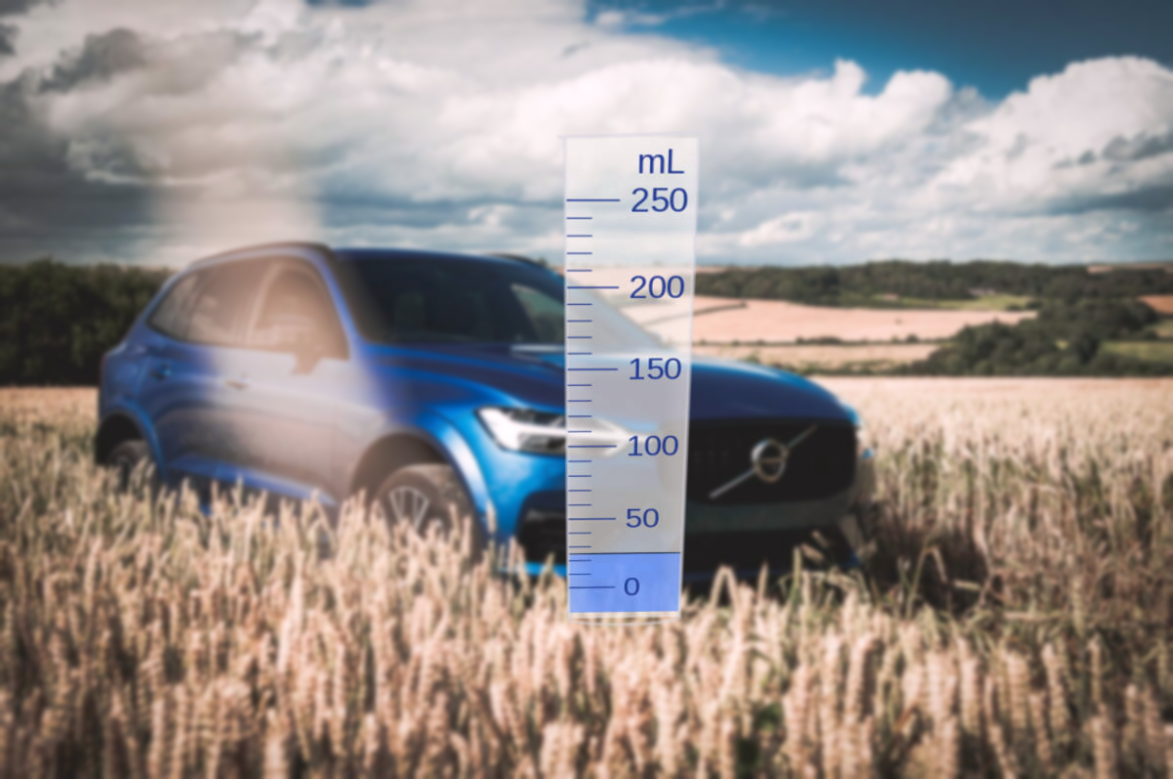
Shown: 25 (mL)
